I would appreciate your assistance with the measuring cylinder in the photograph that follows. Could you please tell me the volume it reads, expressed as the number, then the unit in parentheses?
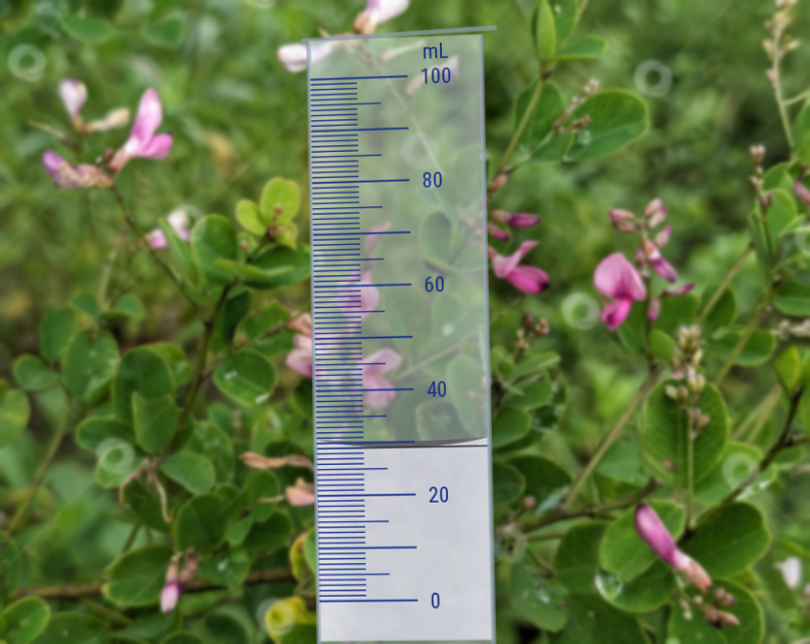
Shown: 29 (mL)
